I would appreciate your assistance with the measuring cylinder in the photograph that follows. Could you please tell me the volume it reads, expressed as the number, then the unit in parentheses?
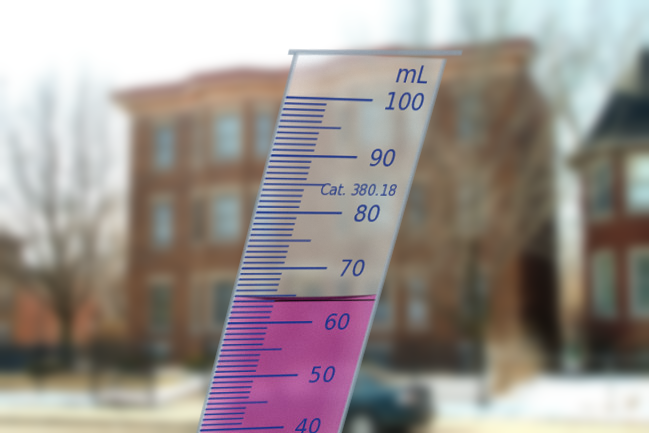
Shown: 64 (mL)
